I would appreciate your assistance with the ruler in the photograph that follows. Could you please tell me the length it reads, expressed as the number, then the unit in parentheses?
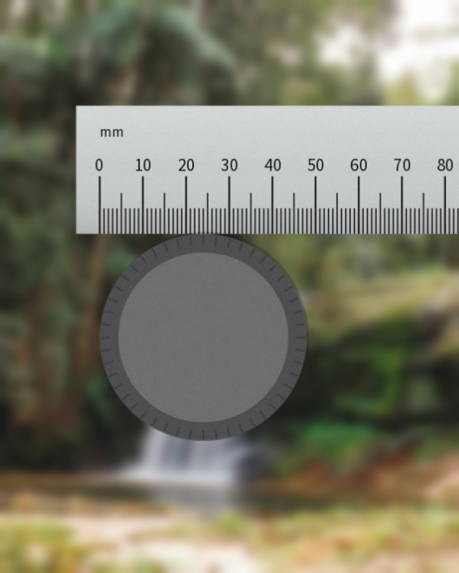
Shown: 48 (mm)
